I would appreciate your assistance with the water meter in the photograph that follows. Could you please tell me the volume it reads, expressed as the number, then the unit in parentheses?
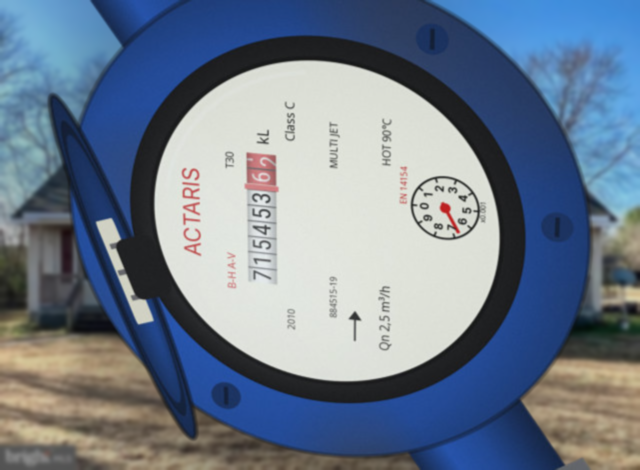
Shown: 715453.616 (kL)
